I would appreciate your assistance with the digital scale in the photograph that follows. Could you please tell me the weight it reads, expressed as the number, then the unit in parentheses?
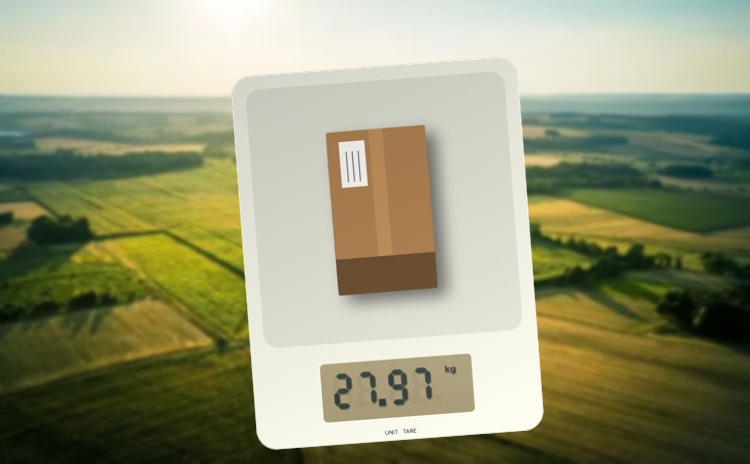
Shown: 27.97 (kg)
